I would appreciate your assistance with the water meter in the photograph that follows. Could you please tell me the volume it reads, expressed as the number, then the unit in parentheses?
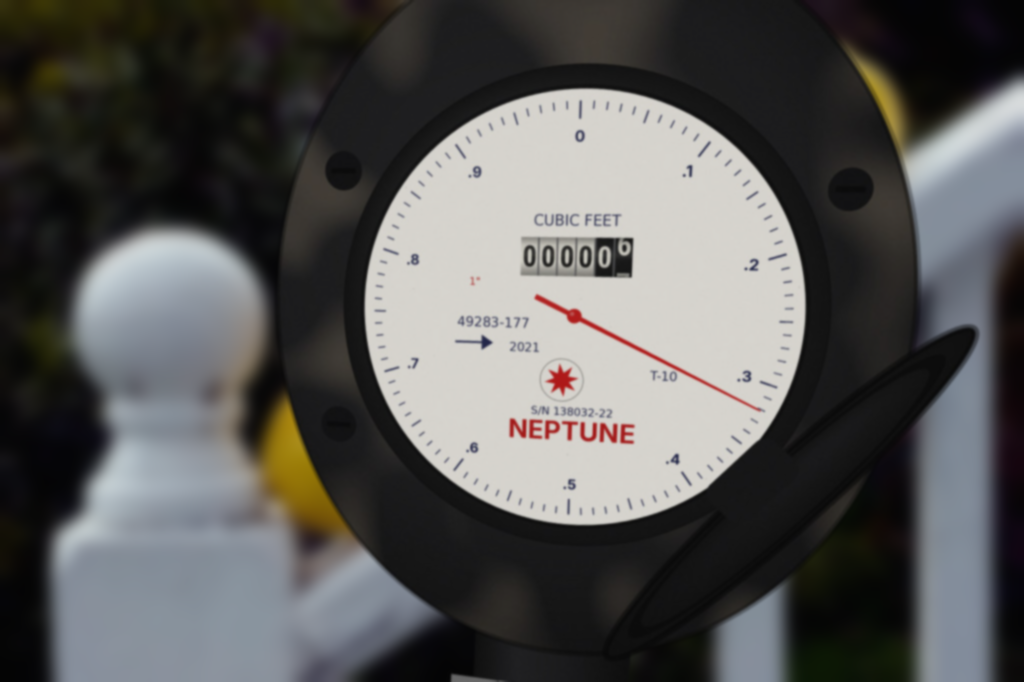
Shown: 6.32 (ft³)
